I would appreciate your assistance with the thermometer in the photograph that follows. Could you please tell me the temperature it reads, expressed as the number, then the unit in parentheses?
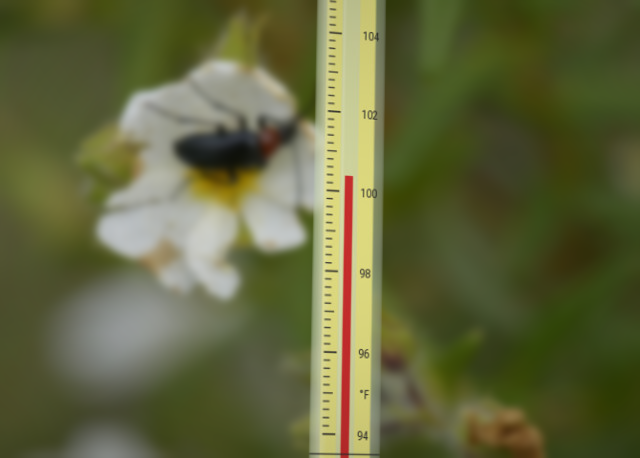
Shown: 100.4 (°F)
